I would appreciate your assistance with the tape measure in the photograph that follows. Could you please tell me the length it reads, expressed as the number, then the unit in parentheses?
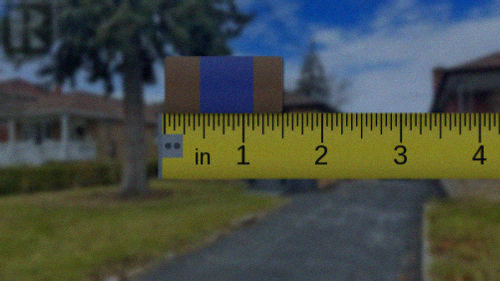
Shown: 1.5 (in)
